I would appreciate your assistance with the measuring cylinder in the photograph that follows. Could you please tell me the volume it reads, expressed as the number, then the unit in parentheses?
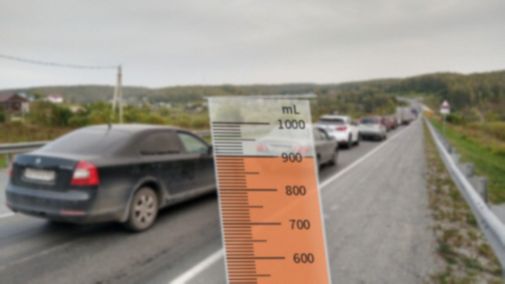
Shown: 900 (mL)
